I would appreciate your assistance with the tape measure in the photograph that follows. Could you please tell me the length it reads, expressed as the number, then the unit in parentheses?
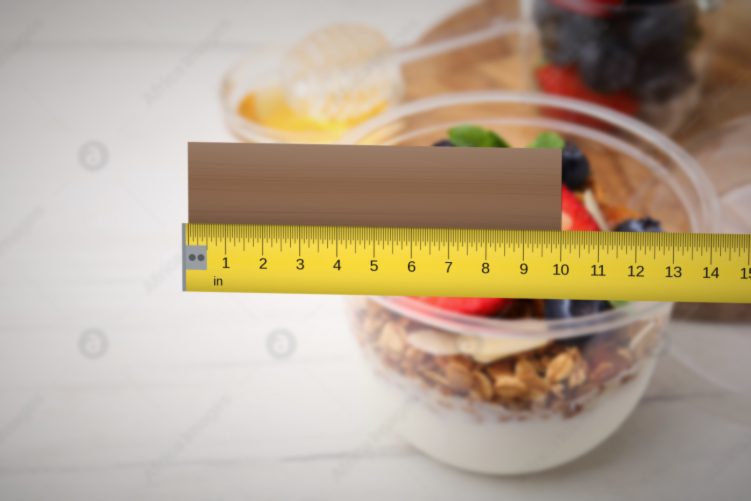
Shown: 10 (in)
